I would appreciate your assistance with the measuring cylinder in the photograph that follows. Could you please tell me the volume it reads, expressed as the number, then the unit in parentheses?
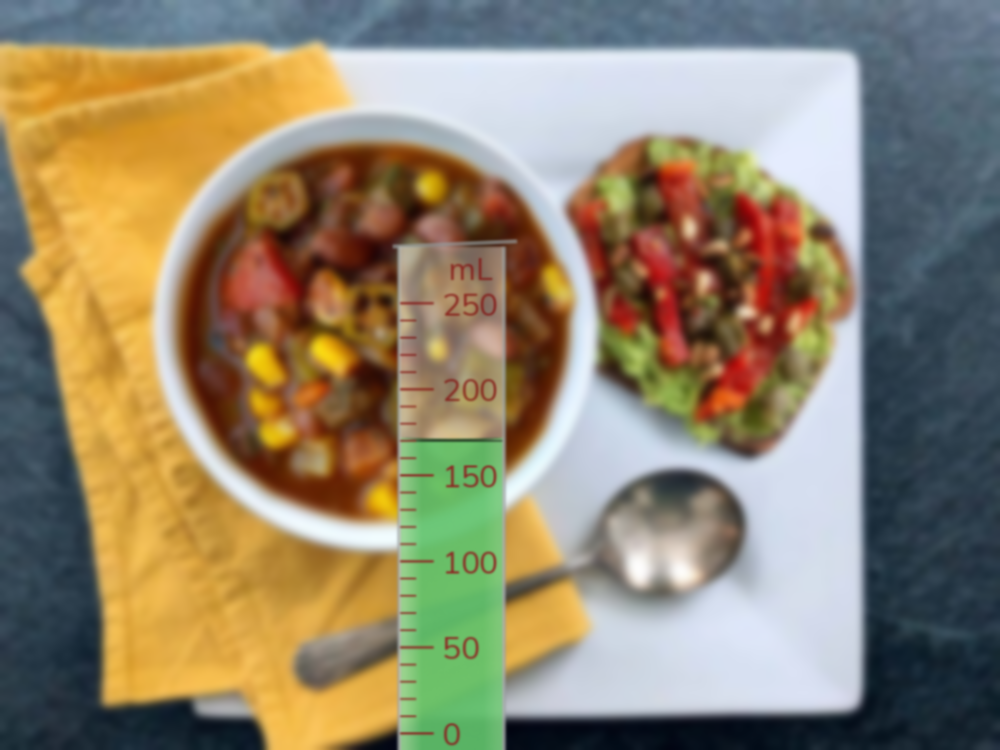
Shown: 170 (mL)
